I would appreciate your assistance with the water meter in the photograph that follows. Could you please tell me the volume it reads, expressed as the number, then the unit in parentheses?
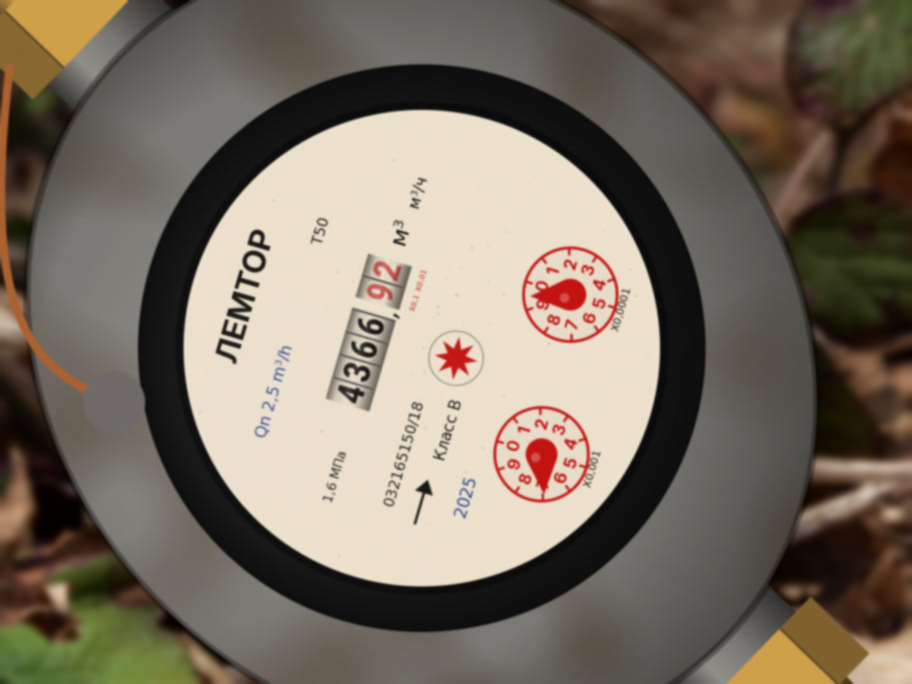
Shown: 4366.9269 (m³)
